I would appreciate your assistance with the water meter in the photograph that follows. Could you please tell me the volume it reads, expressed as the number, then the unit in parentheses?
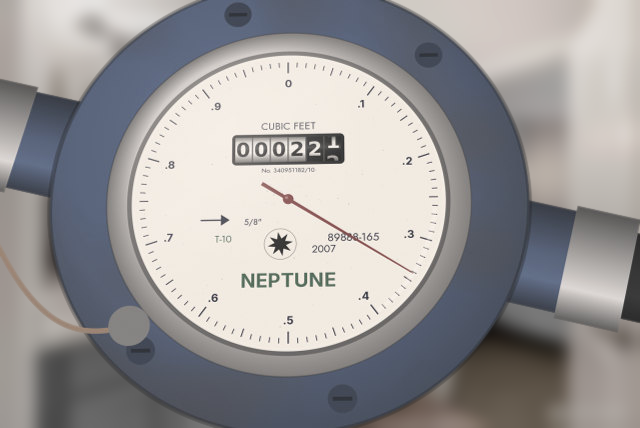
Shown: 221.34 (ft³)
